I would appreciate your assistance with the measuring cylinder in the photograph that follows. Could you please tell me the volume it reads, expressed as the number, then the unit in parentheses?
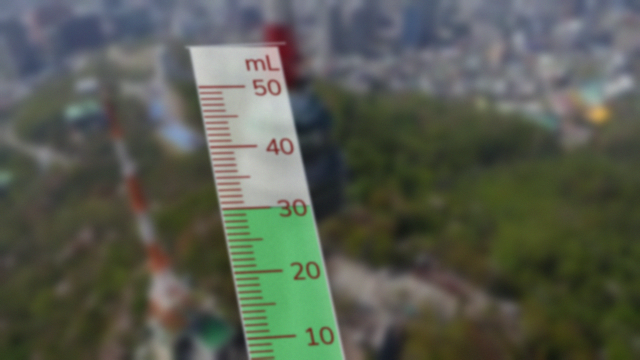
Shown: 30 (mL)
